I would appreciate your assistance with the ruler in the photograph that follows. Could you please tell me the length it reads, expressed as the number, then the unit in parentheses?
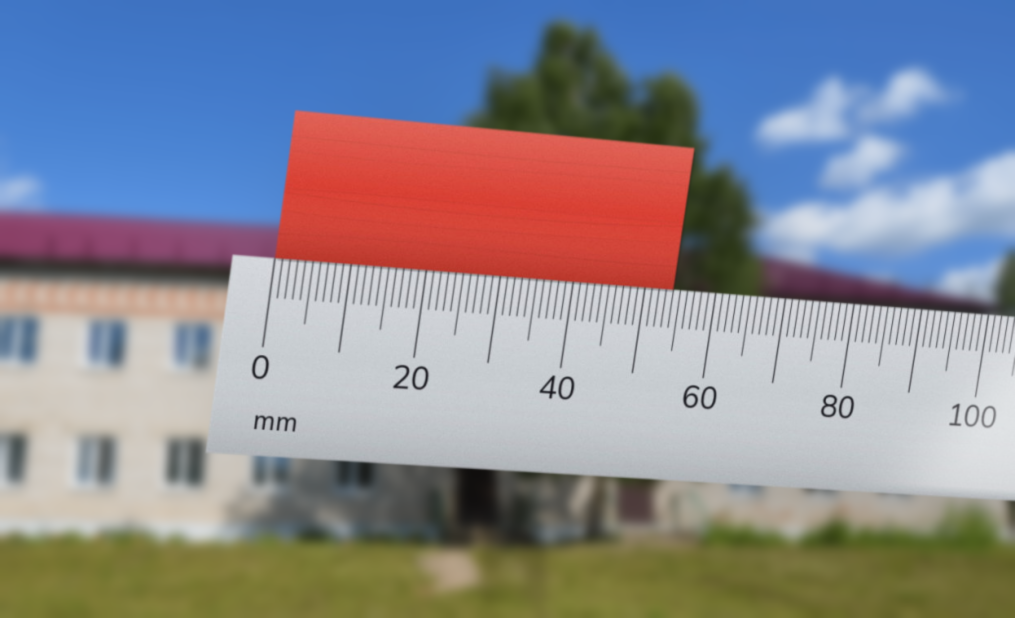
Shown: 54 (mm)
